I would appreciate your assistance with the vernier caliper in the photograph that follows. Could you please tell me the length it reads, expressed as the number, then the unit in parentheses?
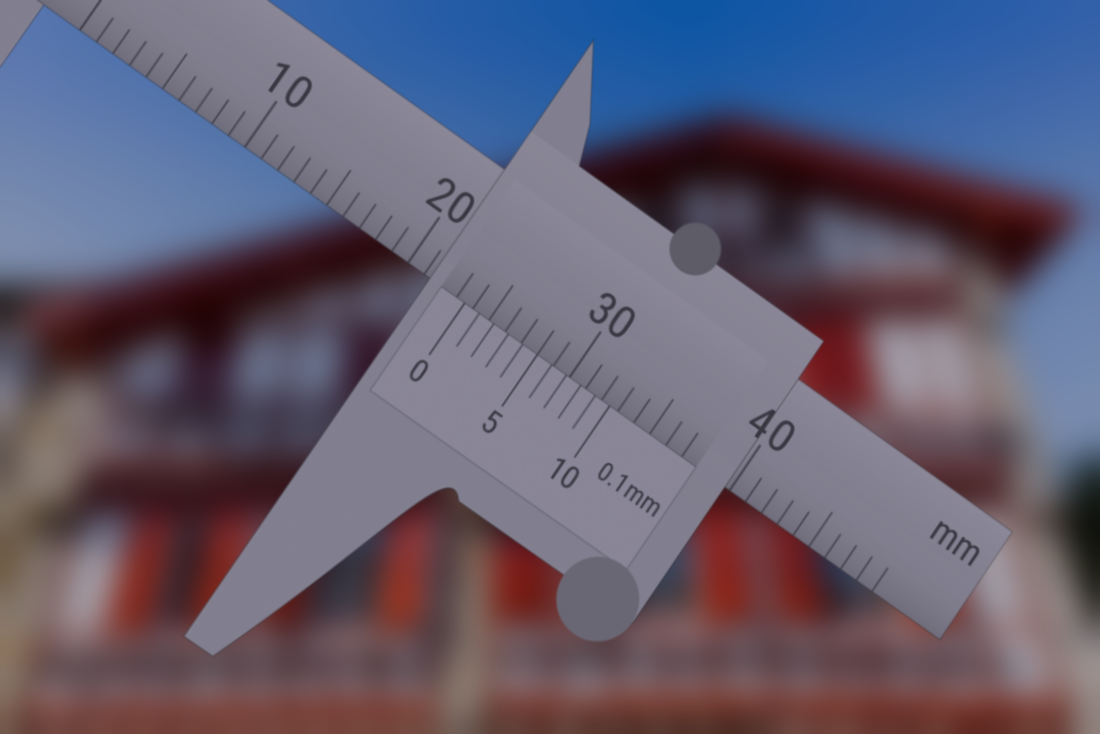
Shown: 23.5 (mm)
